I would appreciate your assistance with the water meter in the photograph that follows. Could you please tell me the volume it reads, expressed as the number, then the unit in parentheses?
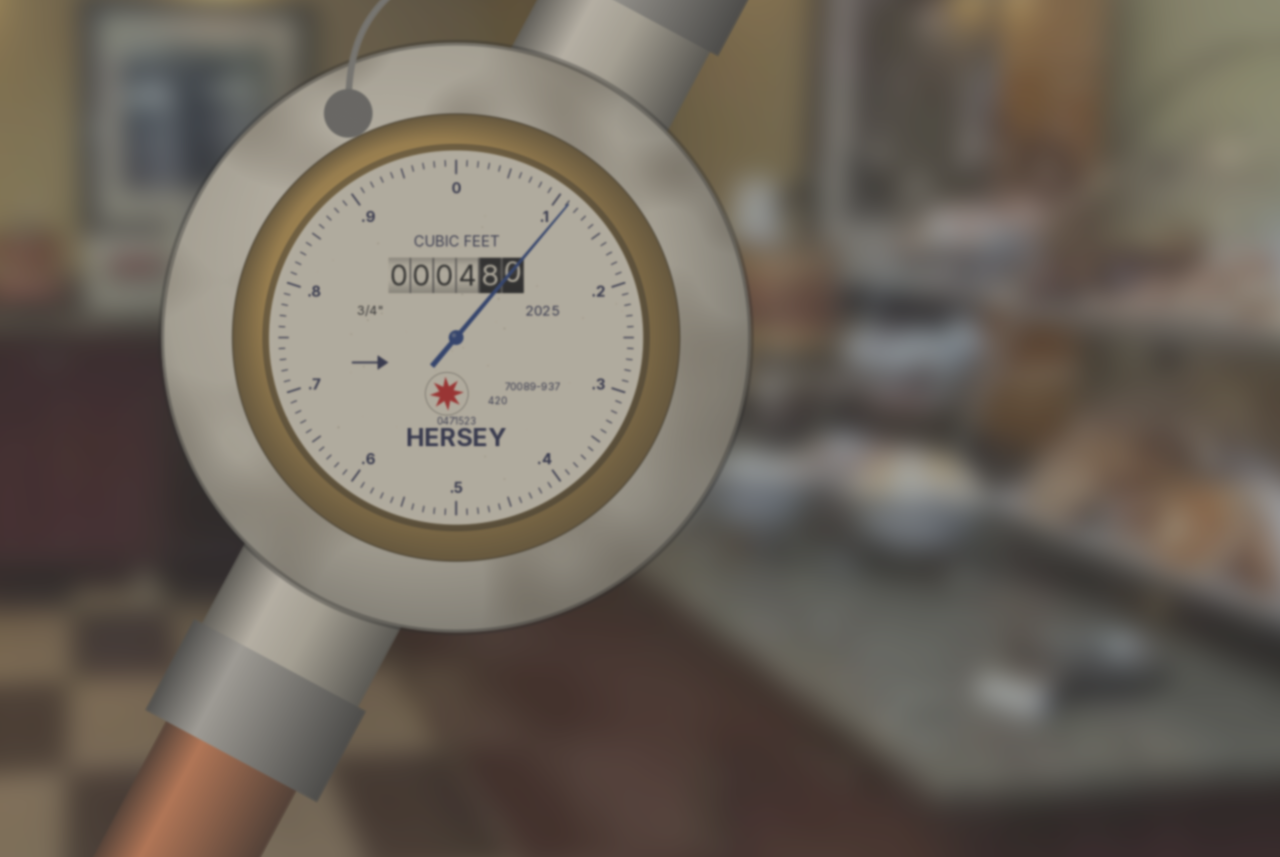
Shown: 480.11 (ft³)
